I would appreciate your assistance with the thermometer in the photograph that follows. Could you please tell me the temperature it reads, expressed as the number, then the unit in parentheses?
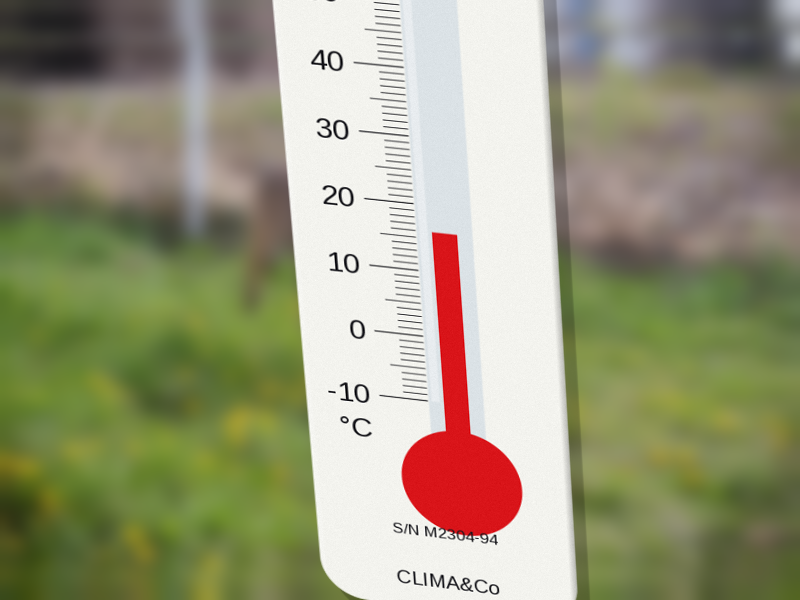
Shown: 16 (°C)
